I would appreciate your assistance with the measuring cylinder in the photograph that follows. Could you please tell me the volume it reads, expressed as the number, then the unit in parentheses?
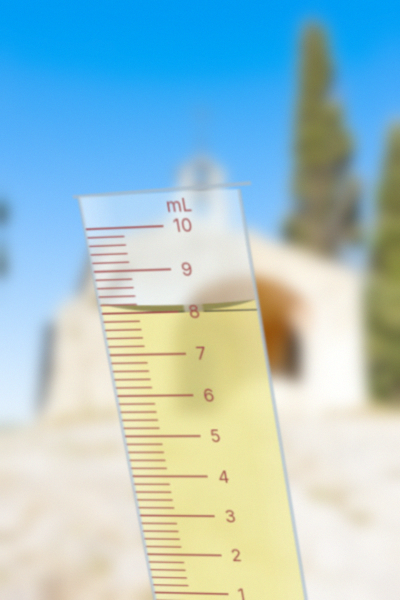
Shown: 8 (mL)
